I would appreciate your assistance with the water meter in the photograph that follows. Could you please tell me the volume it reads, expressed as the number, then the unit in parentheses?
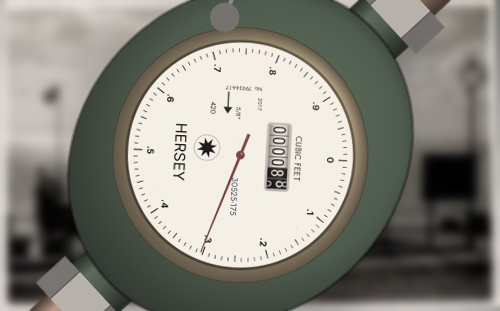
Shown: 88.30 (ft³)
